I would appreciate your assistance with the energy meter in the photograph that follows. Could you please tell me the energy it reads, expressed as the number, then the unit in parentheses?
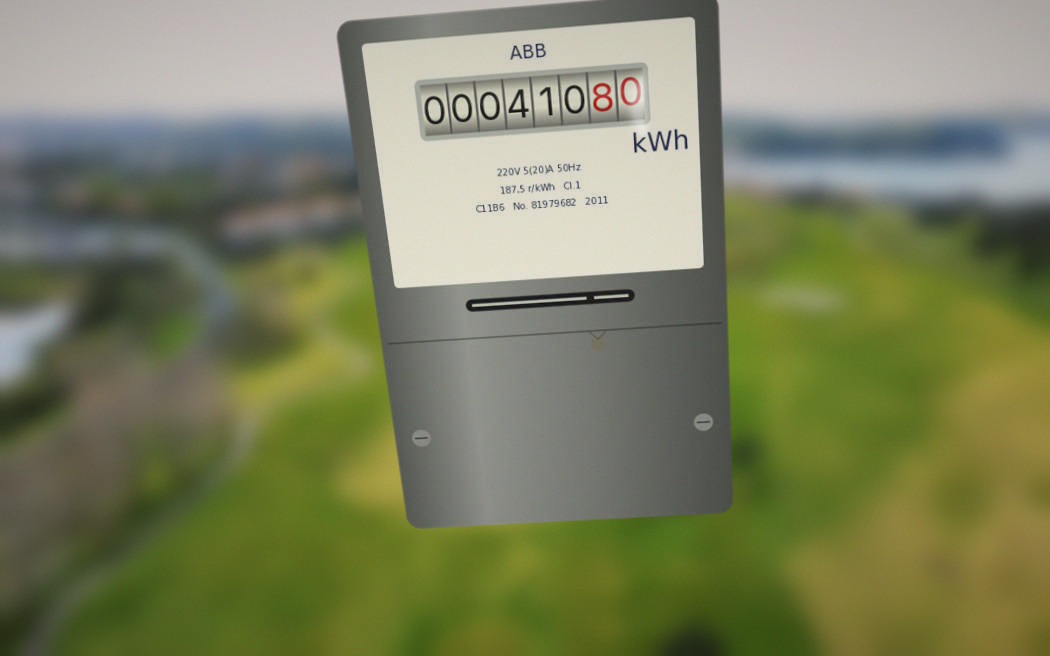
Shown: 410.80 (kWh)
